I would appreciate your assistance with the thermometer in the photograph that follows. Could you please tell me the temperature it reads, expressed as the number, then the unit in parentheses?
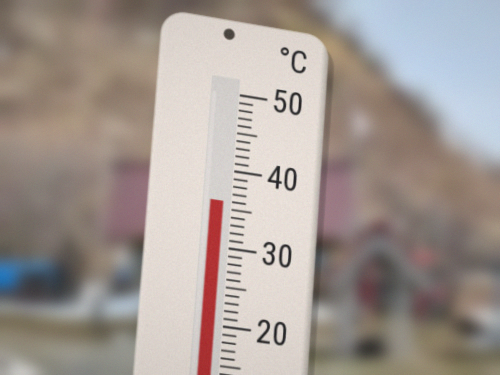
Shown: 36 (°C)
